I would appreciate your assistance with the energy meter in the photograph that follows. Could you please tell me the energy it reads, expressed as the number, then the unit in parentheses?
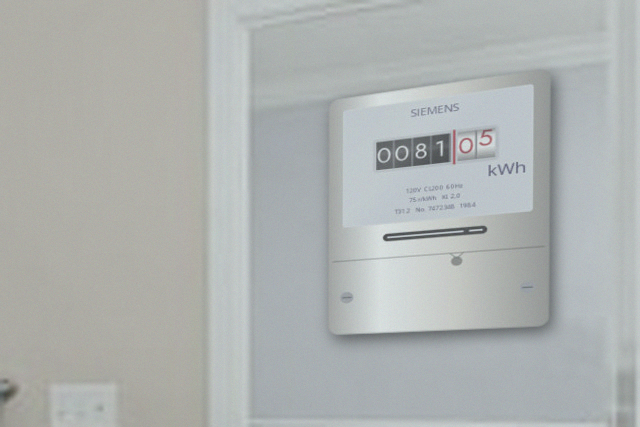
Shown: 81.05 (kWh)
